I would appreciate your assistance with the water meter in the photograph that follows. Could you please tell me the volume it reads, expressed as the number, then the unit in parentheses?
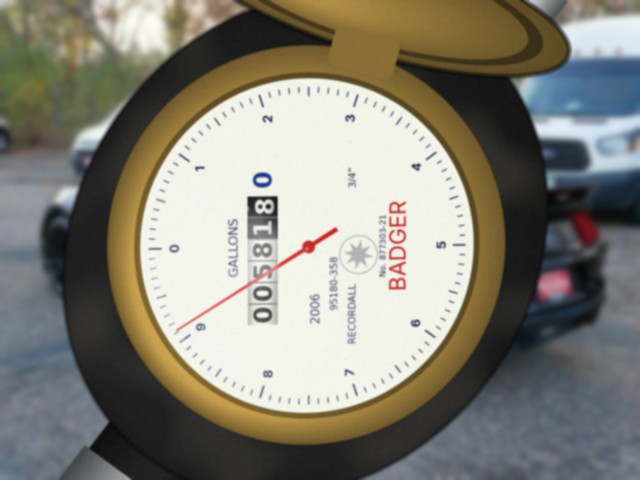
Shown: 58179.1 (gal)
